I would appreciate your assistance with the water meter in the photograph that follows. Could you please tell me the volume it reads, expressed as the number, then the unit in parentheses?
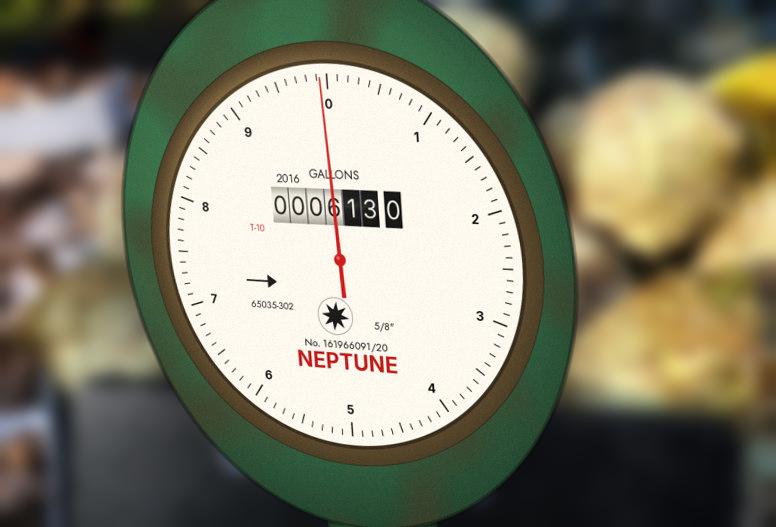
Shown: 6129.9 (gal)
